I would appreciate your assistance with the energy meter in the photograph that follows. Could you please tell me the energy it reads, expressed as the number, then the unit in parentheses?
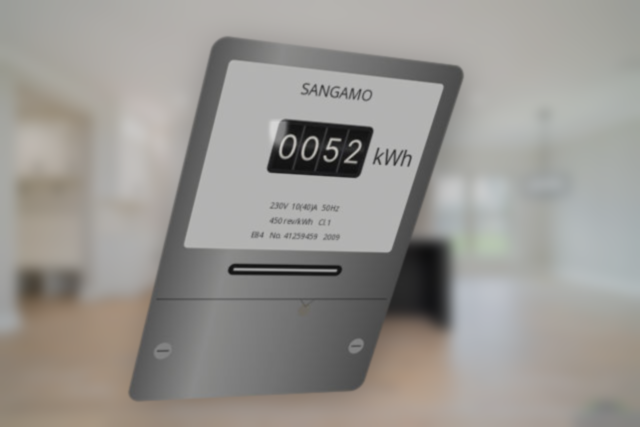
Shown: 52 (kWh)
